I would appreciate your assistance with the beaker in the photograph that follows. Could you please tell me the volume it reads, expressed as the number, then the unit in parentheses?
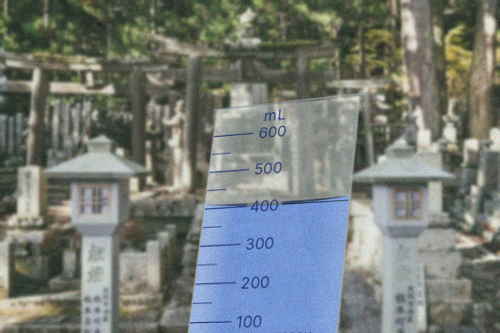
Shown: 400 (mL)
